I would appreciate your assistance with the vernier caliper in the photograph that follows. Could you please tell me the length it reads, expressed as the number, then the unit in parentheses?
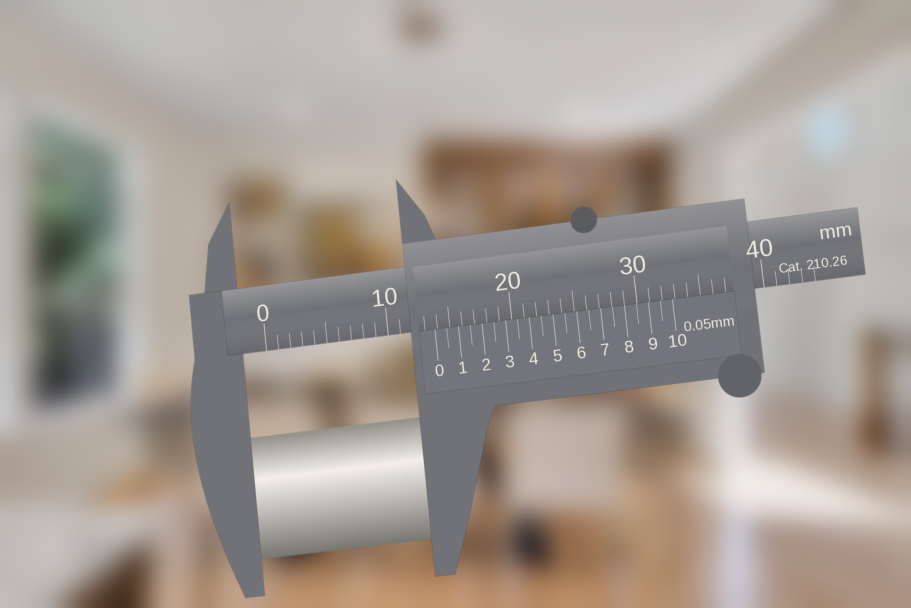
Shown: 13.8 (mm)
